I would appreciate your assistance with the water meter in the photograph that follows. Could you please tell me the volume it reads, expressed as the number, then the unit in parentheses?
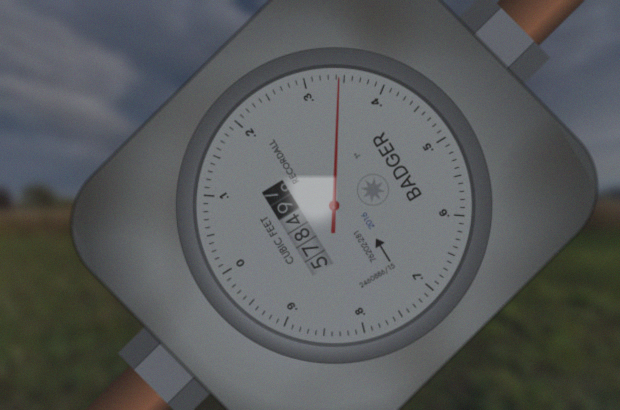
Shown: 578497.34 (ft³)
